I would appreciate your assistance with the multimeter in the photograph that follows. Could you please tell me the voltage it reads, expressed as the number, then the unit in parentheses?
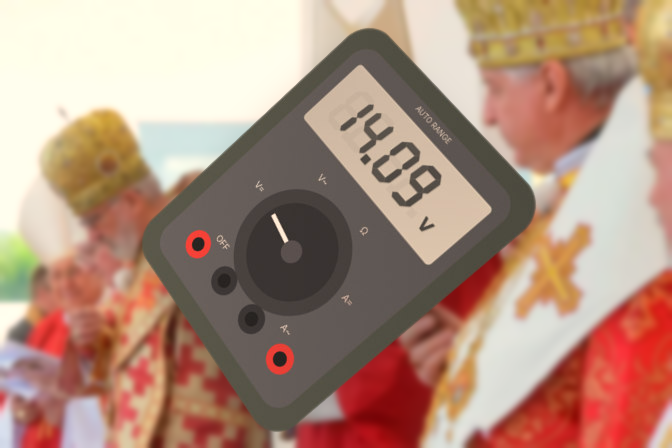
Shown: 14.09 (V)
